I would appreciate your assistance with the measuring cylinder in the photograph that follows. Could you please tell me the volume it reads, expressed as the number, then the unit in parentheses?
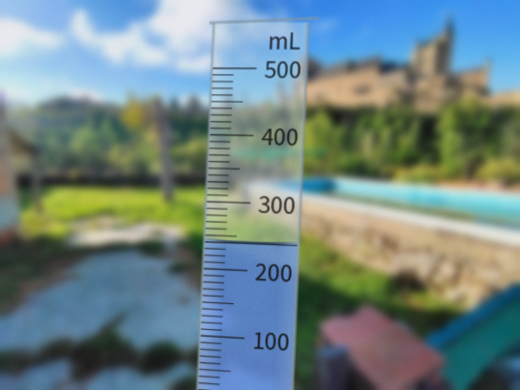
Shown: 240 (mL)
